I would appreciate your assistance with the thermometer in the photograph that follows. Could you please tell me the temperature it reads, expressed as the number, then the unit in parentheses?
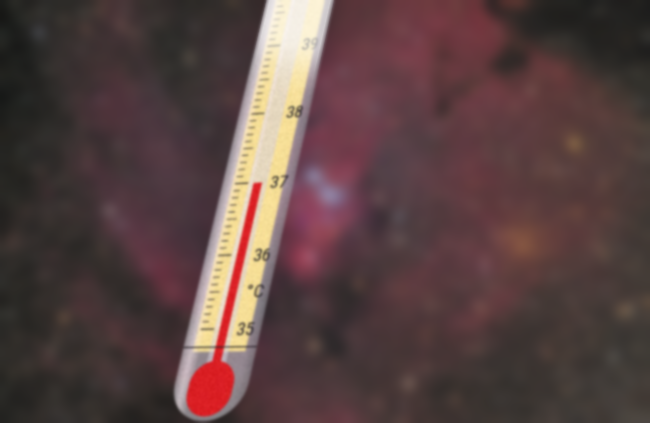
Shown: 37 (°C)
